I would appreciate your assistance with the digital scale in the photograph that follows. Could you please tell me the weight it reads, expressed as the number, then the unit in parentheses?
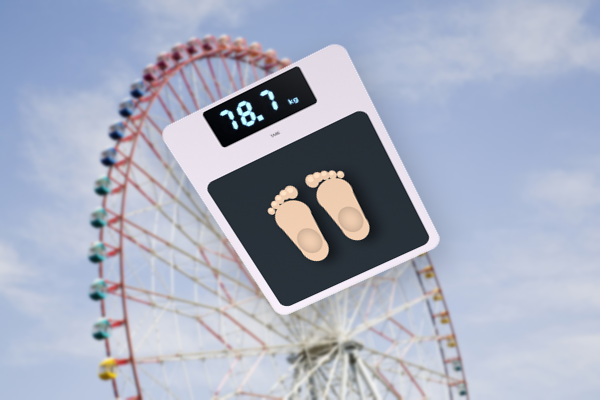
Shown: 78.7 (kg)
